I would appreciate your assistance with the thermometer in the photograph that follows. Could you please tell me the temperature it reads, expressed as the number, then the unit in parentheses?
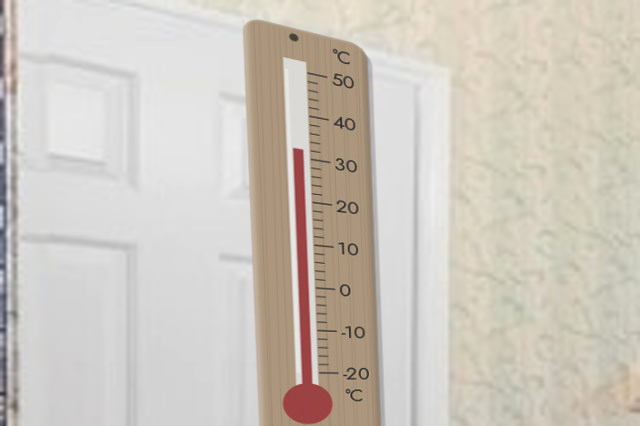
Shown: 32 (°C)
